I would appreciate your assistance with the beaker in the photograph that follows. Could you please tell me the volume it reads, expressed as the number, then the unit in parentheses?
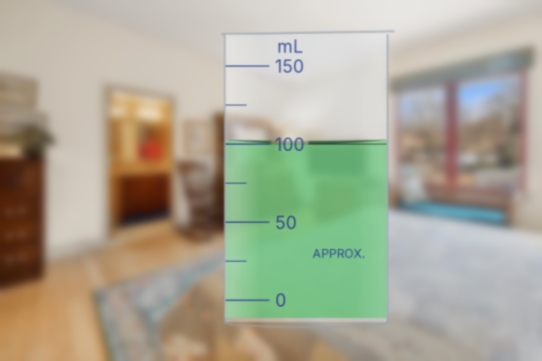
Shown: 100 (mL)
